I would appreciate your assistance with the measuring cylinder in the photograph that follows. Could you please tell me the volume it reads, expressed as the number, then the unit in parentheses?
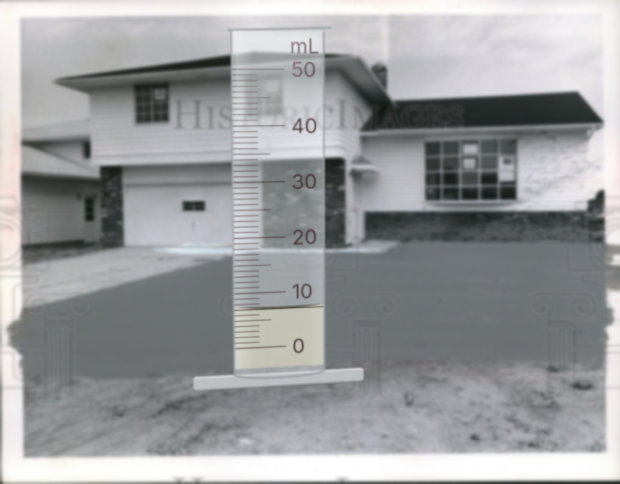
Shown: 7 (mL)
